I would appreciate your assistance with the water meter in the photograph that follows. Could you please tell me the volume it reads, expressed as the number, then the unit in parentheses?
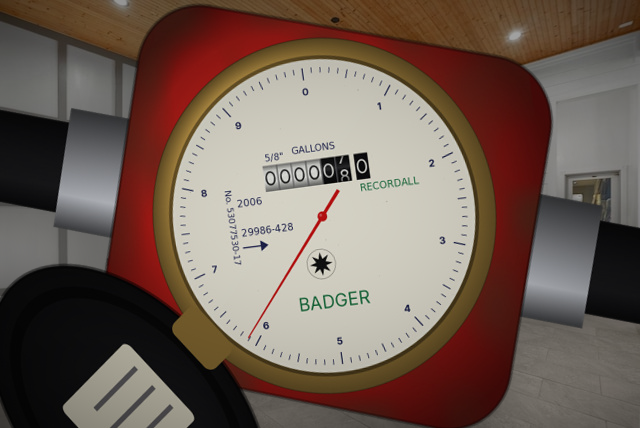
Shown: 76.1 (gal)
